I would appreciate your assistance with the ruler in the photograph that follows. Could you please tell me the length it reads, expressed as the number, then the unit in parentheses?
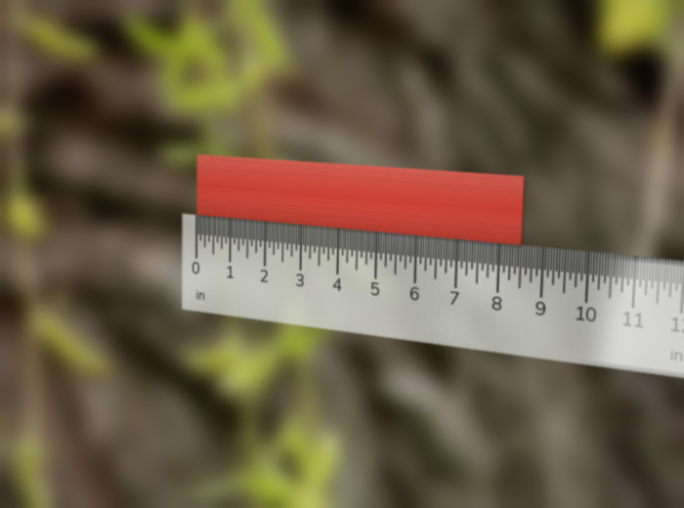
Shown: 8.5 (in)
